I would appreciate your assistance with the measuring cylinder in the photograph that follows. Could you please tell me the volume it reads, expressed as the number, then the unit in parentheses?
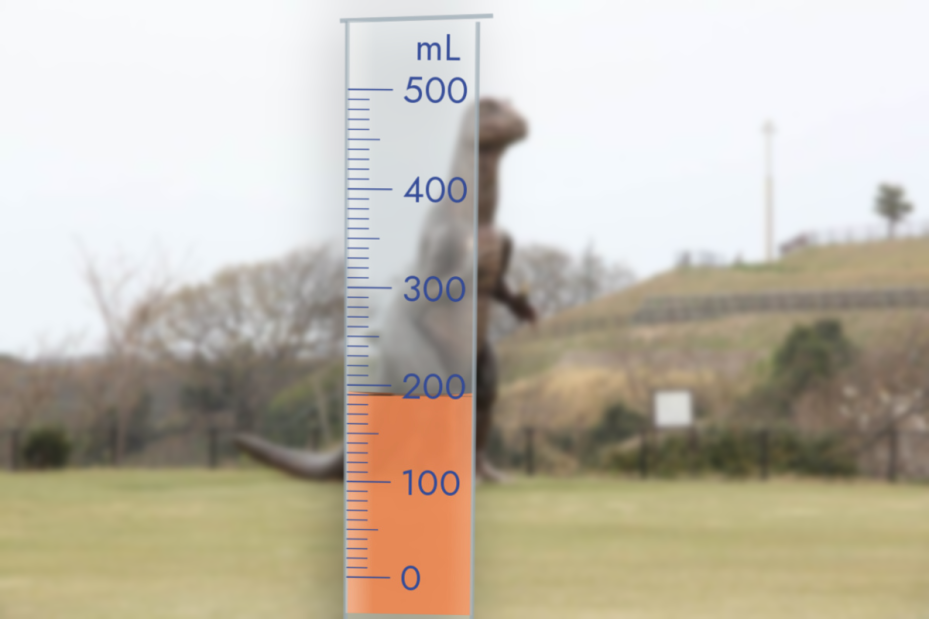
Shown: 190 (mL)
